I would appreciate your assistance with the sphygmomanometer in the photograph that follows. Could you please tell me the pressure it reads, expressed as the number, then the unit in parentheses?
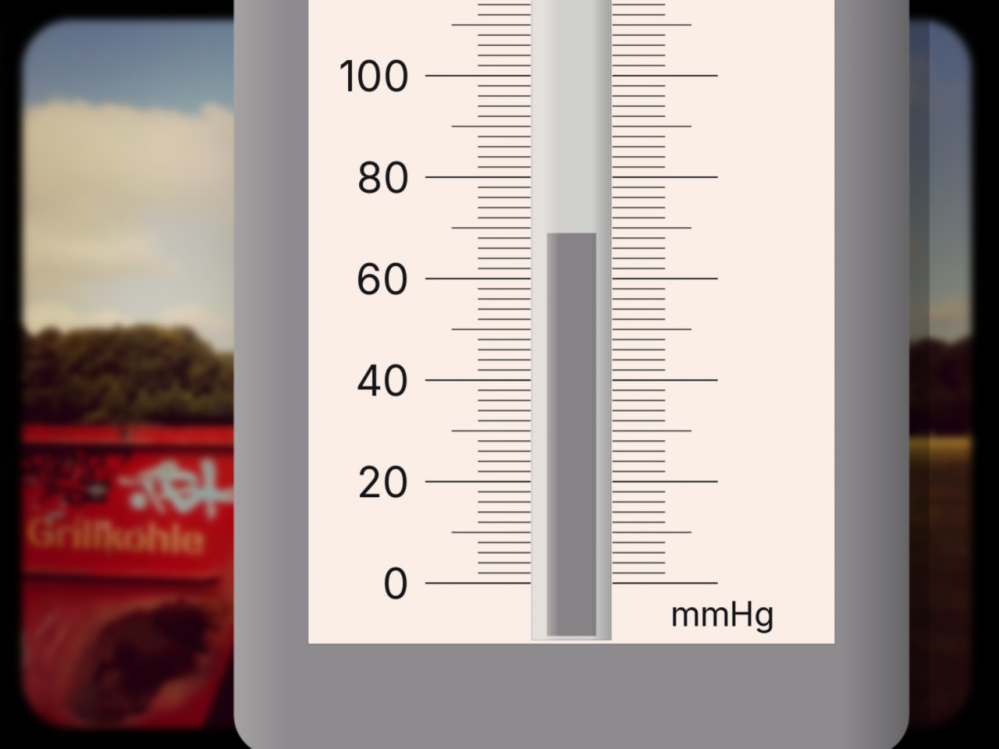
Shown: 69 (mmHg)
